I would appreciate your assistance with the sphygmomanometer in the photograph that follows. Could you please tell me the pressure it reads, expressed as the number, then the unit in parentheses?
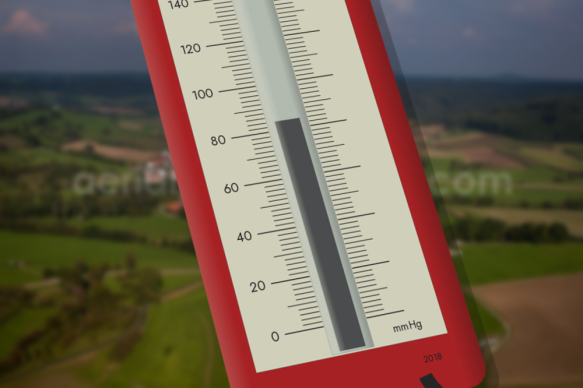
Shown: 84 (mmHg)
